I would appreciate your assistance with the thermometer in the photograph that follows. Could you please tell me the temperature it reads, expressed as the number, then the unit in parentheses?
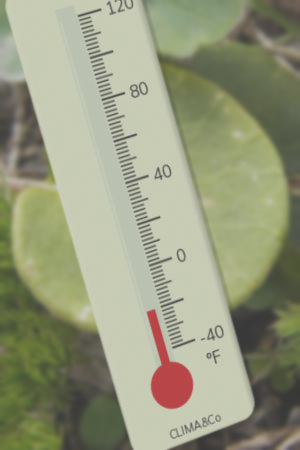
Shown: -20 (°F)
